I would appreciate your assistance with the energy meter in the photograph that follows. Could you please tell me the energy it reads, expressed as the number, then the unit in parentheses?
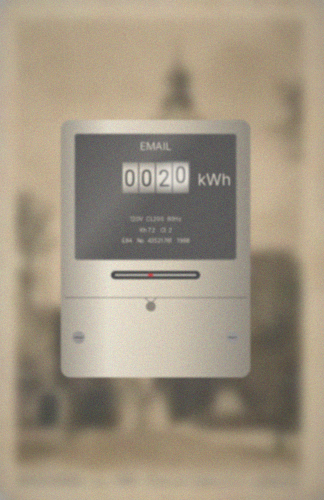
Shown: 20 (kWh)
